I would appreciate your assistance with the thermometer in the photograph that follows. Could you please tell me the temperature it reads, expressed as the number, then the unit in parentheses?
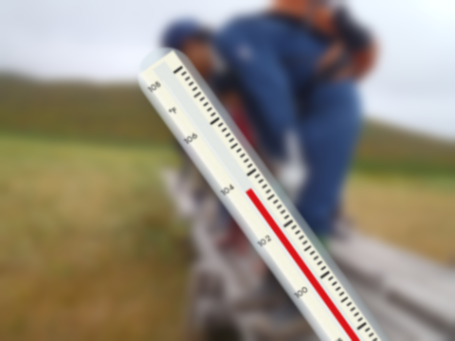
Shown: 103.6 (°F)
